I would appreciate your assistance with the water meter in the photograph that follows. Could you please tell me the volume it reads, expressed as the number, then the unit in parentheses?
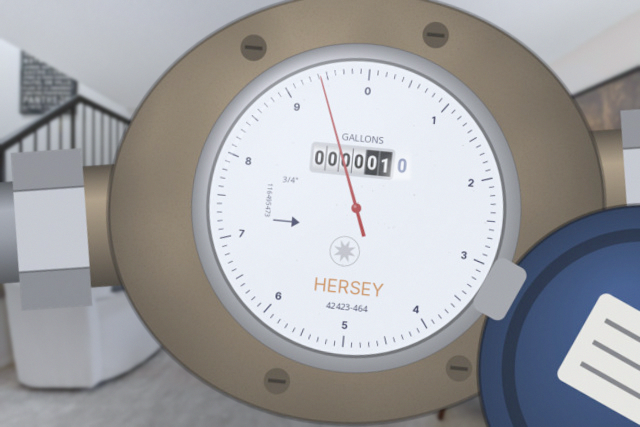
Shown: 9.4 (gal)
